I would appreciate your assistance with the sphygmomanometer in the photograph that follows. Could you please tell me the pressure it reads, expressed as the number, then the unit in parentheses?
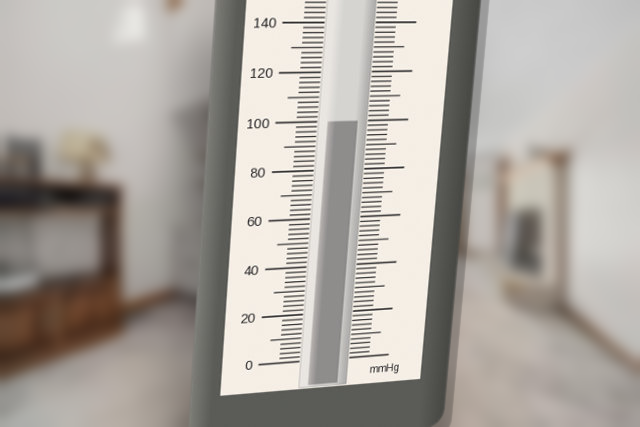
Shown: 100 (mmHg)
